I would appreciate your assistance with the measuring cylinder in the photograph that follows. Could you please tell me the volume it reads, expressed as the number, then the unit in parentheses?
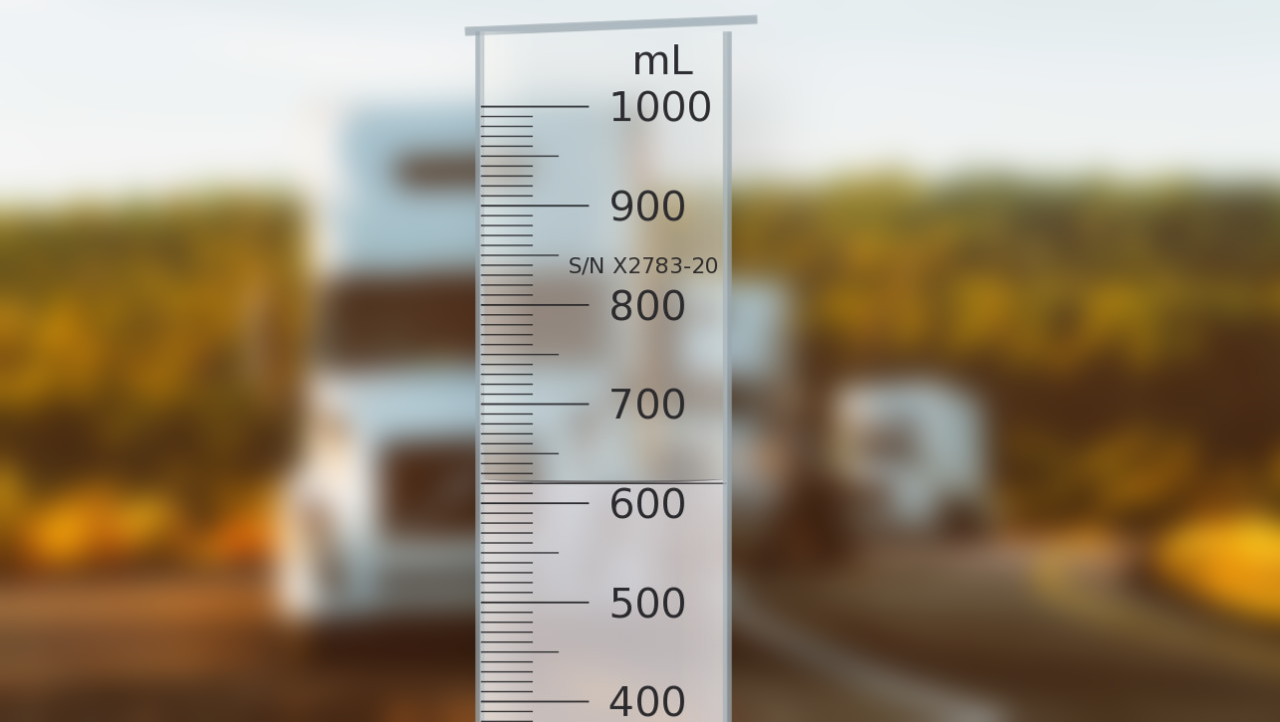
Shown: 620 (mL)
